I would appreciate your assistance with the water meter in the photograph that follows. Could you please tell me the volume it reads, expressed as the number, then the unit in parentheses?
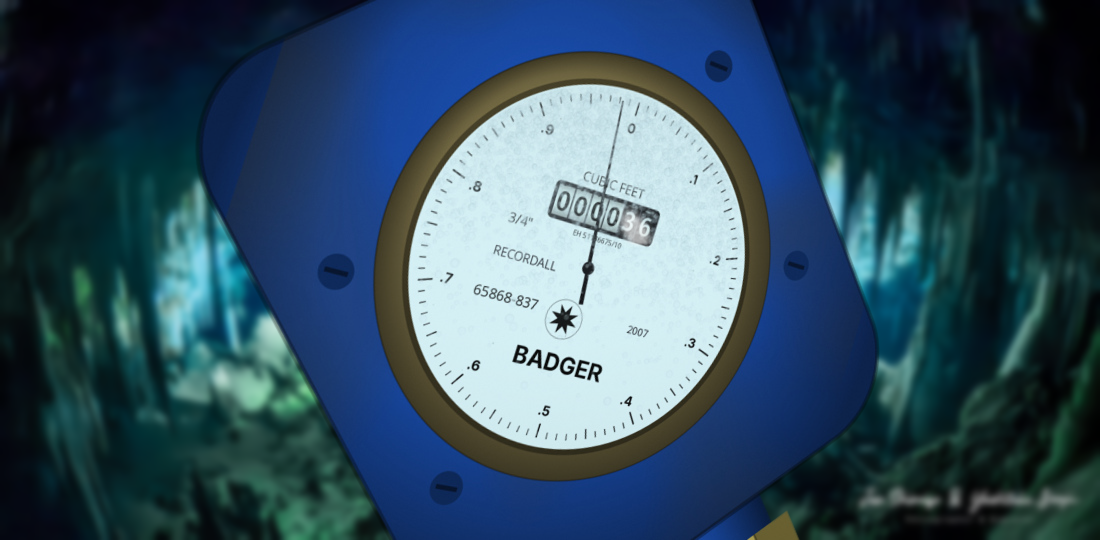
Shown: 35.98 (ft³)
